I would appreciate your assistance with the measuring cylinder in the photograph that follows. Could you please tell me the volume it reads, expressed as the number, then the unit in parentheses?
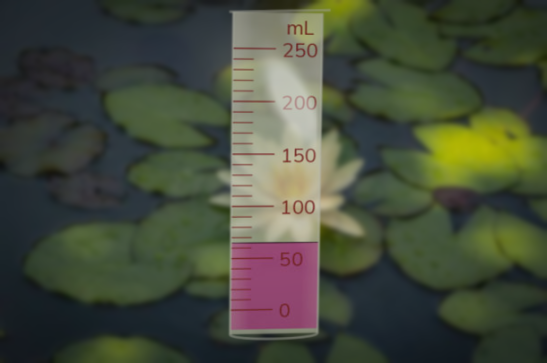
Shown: 65 (mL)
